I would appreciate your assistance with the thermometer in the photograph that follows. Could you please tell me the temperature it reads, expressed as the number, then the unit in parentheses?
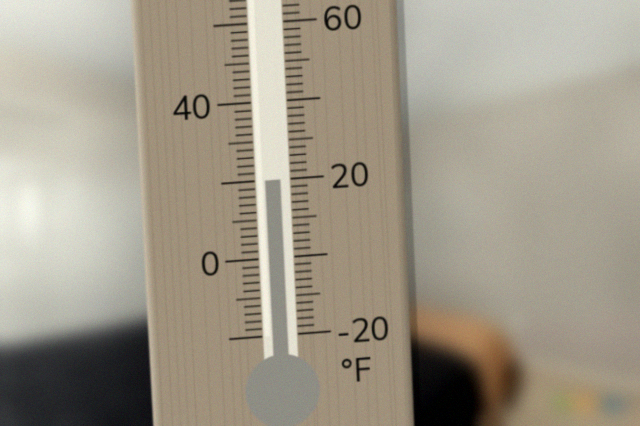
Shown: 20 (°F)
